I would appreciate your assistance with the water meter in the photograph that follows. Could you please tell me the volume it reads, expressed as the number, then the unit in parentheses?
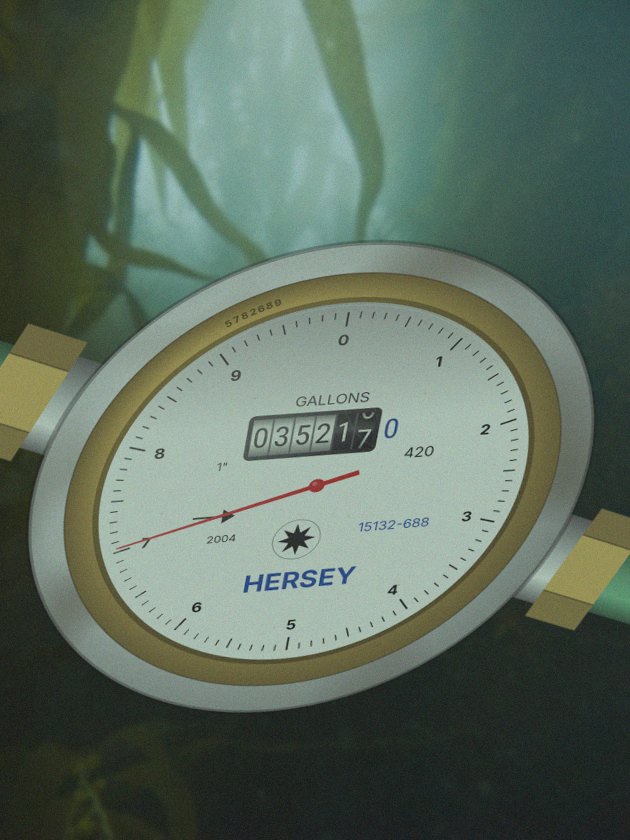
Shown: 352167.0 (gal)
